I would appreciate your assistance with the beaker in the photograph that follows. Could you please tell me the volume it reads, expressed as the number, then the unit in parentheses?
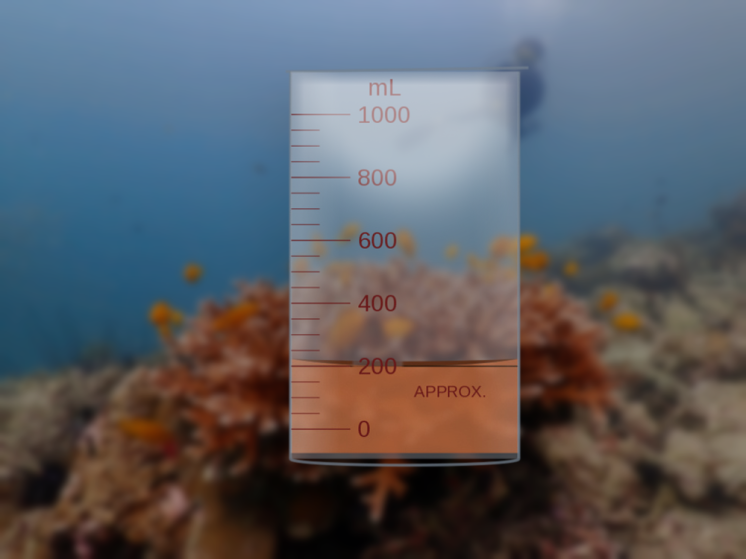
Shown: 200 (mL)
